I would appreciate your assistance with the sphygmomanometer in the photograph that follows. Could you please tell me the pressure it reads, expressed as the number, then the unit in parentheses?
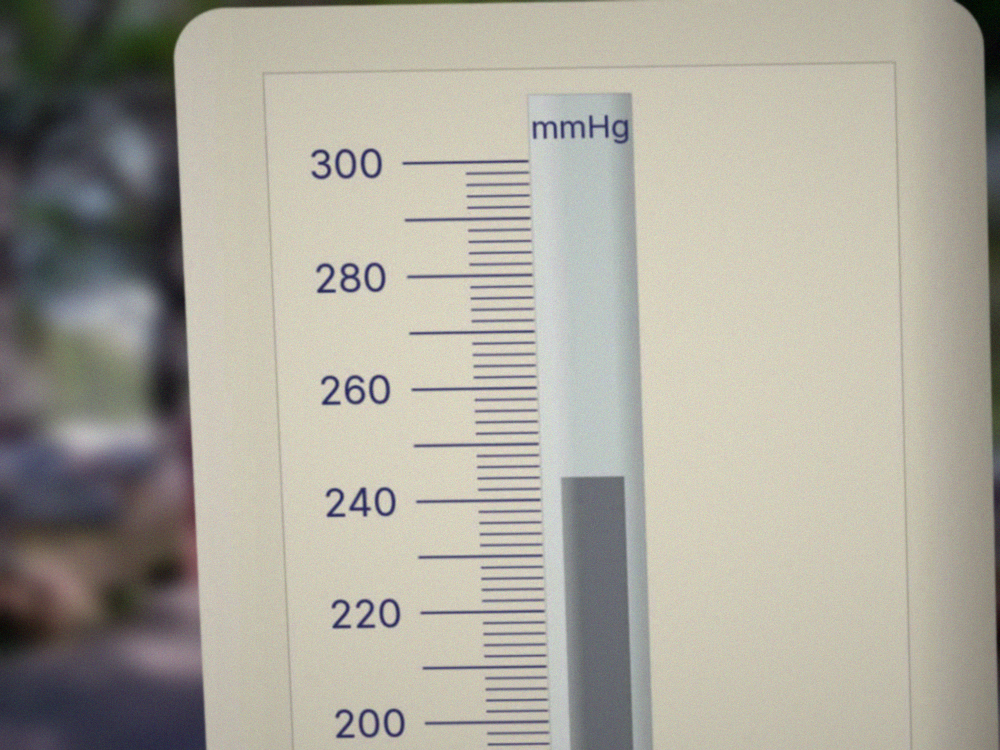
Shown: 244 (mmHg)
